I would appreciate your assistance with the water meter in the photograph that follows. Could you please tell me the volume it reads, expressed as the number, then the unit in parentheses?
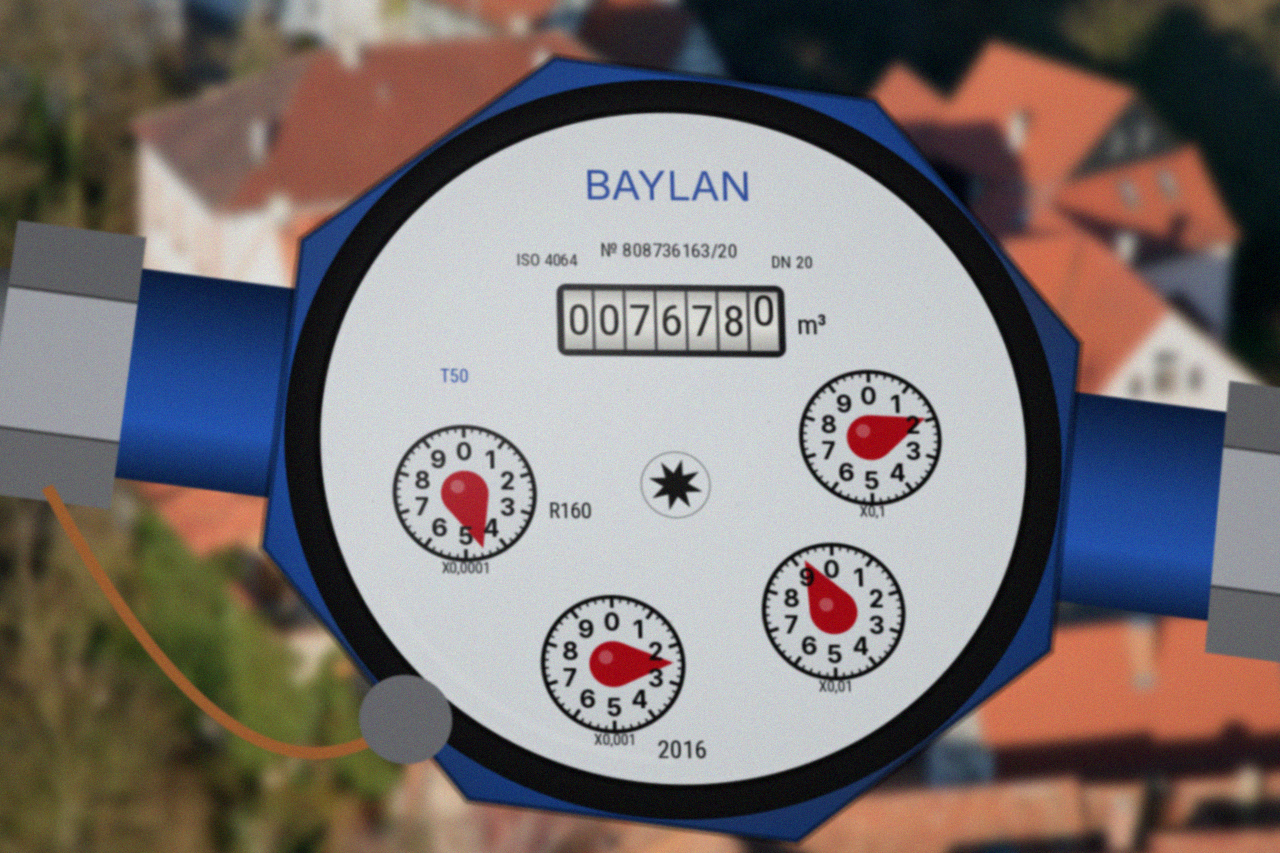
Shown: 76780.1924 (m³)
